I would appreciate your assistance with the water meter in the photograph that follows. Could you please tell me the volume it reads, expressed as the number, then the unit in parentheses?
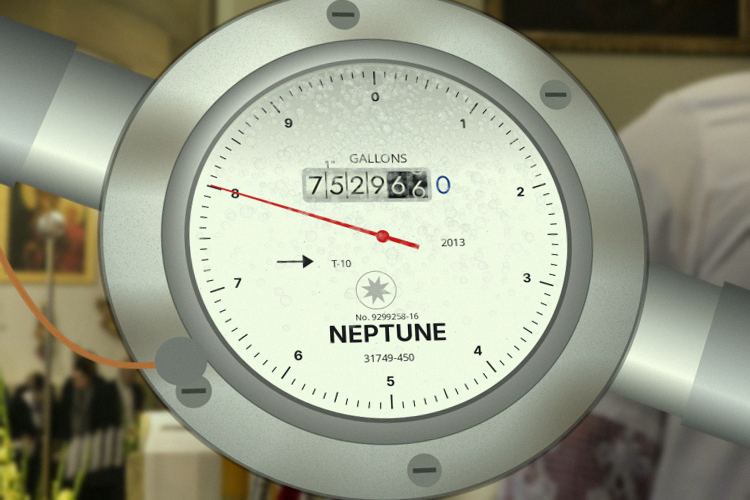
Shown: 7529658.0 (gal)
